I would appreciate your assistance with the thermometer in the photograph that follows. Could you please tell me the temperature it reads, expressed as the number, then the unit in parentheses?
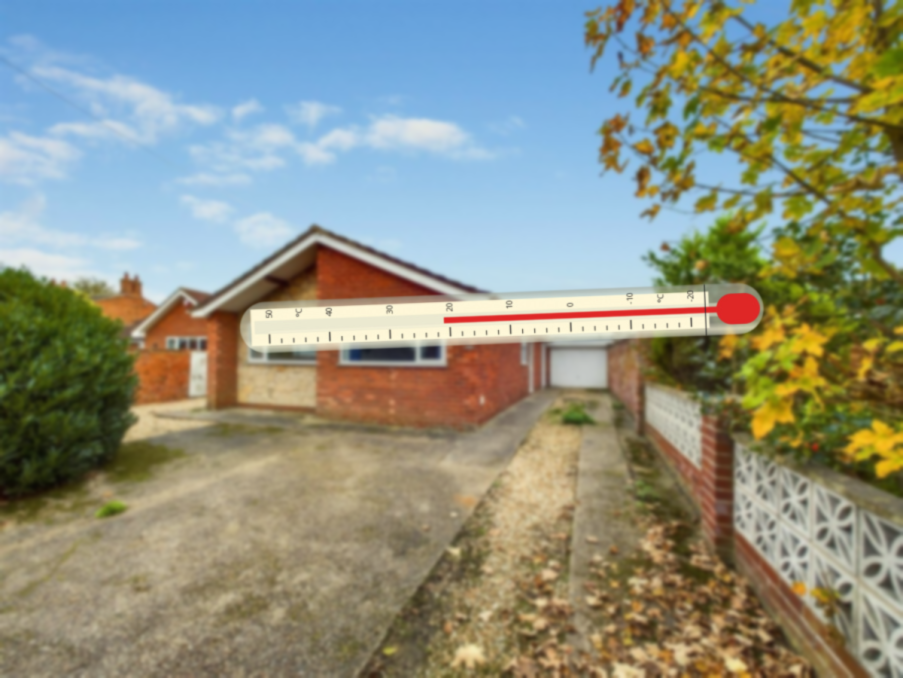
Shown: 21 (°C)
